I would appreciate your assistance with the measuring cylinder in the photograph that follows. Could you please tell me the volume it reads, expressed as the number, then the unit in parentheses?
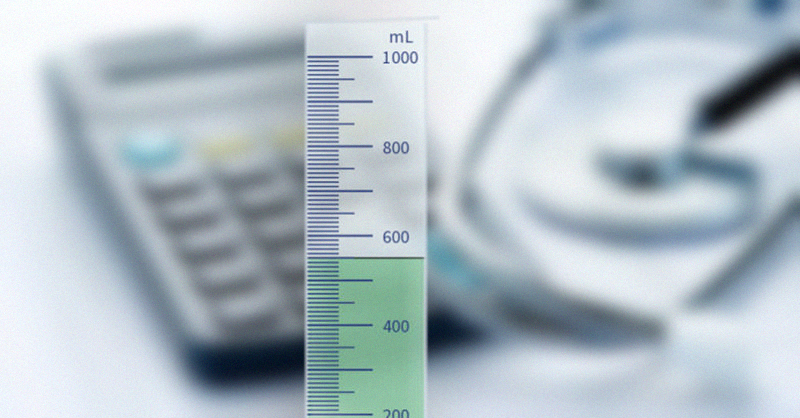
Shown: 550 (mL)
